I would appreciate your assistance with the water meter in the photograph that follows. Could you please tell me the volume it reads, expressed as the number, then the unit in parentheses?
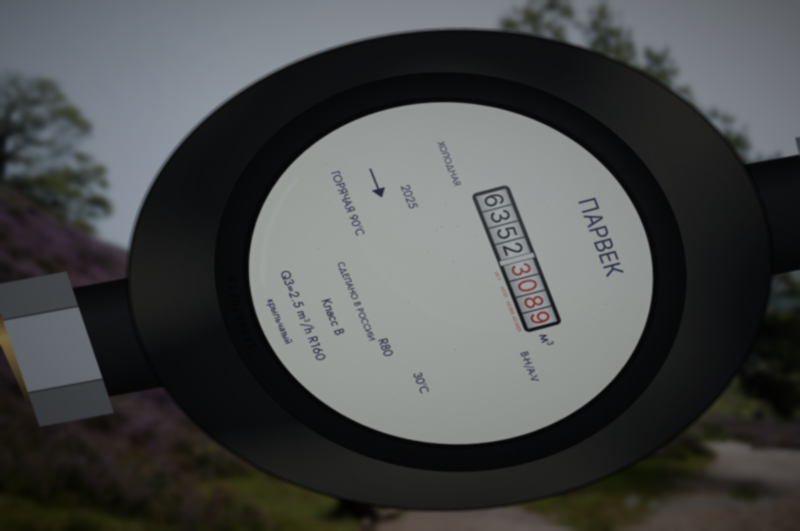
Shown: 6352.3089 (m³)
